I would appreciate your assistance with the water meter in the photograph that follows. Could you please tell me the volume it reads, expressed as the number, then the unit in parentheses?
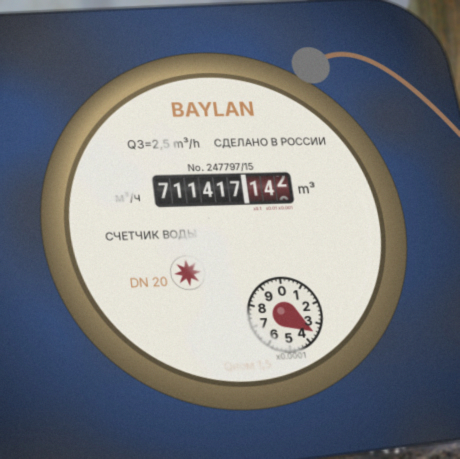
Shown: 711417.1423 (m³)
